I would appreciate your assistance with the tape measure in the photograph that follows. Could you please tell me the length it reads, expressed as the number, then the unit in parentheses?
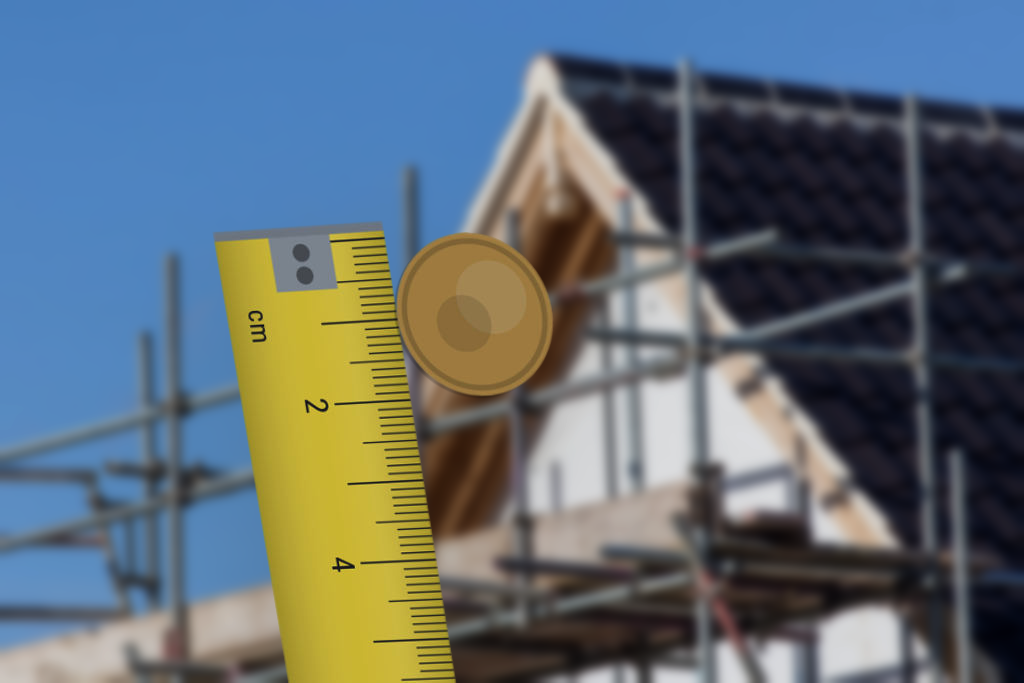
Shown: 2 (cm)
